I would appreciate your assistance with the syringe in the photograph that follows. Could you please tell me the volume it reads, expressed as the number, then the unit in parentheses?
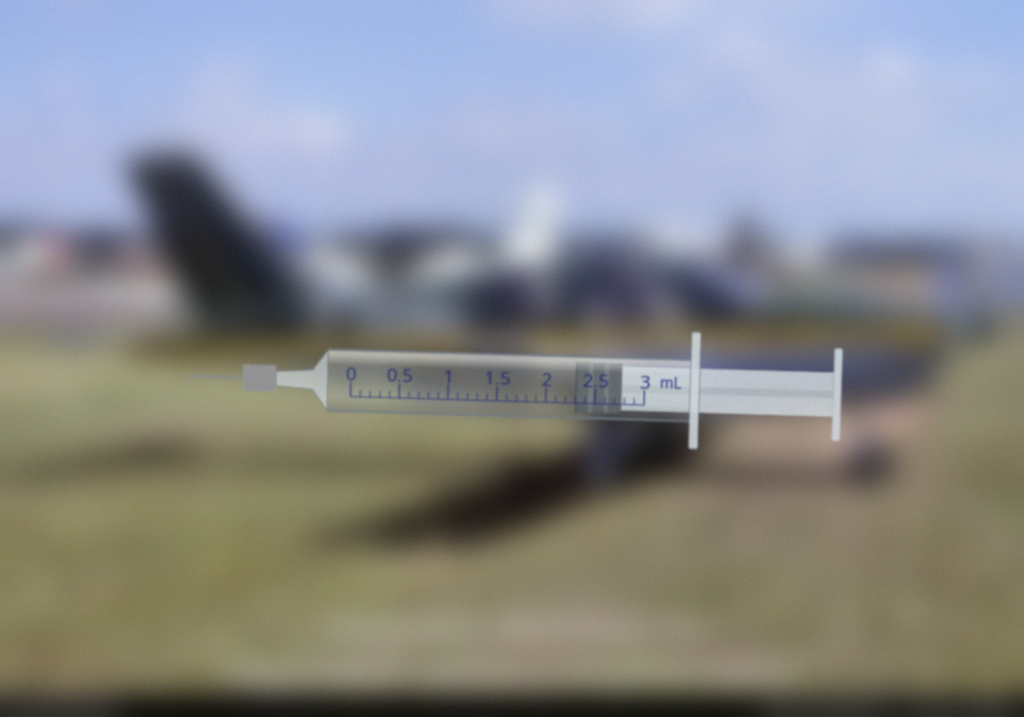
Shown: 2.3 (mL)
